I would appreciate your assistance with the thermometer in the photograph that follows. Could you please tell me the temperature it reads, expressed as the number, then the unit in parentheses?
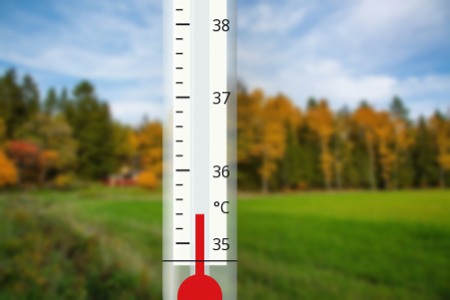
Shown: 35.4 (°C)
